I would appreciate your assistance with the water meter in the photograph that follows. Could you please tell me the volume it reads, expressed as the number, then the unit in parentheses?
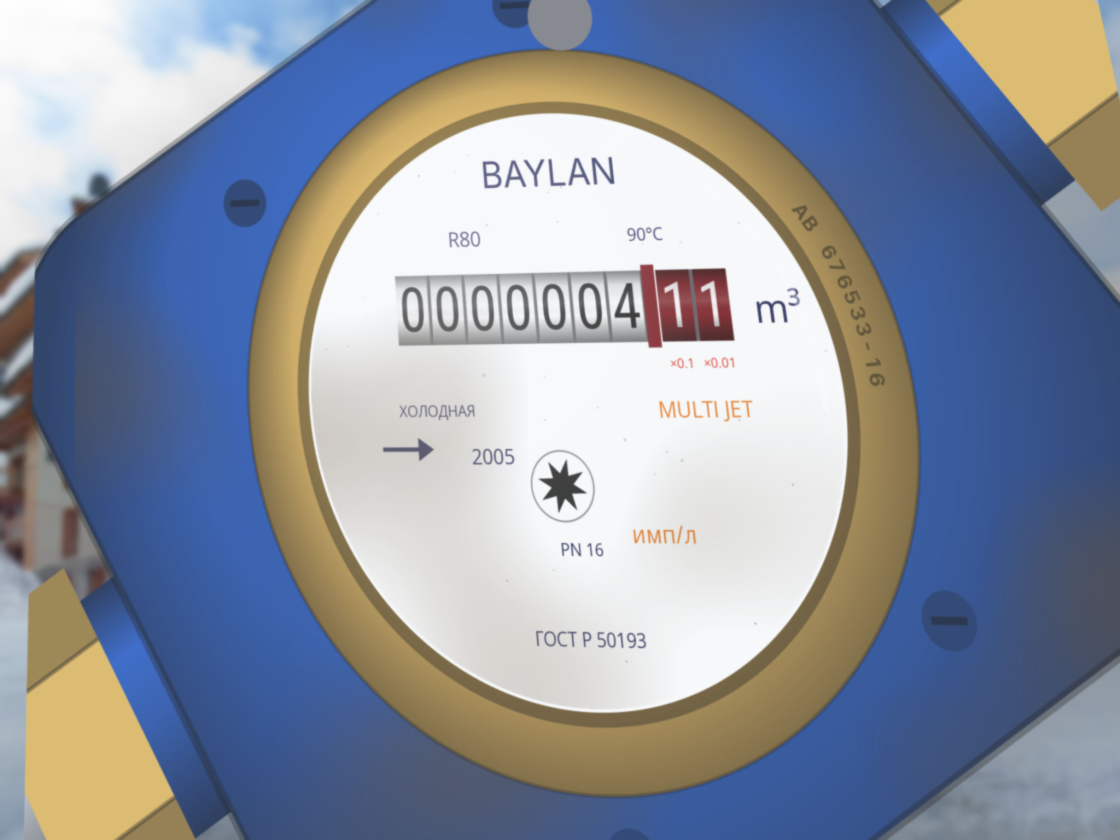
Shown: 4.11 (m³)
